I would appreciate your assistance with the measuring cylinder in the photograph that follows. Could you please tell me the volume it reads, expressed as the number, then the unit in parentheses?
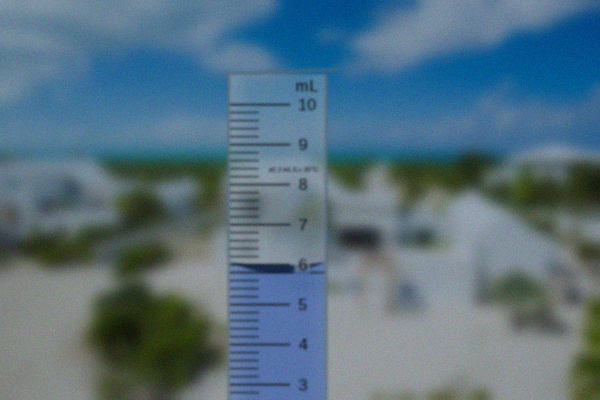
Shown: 5.8 (mL)
